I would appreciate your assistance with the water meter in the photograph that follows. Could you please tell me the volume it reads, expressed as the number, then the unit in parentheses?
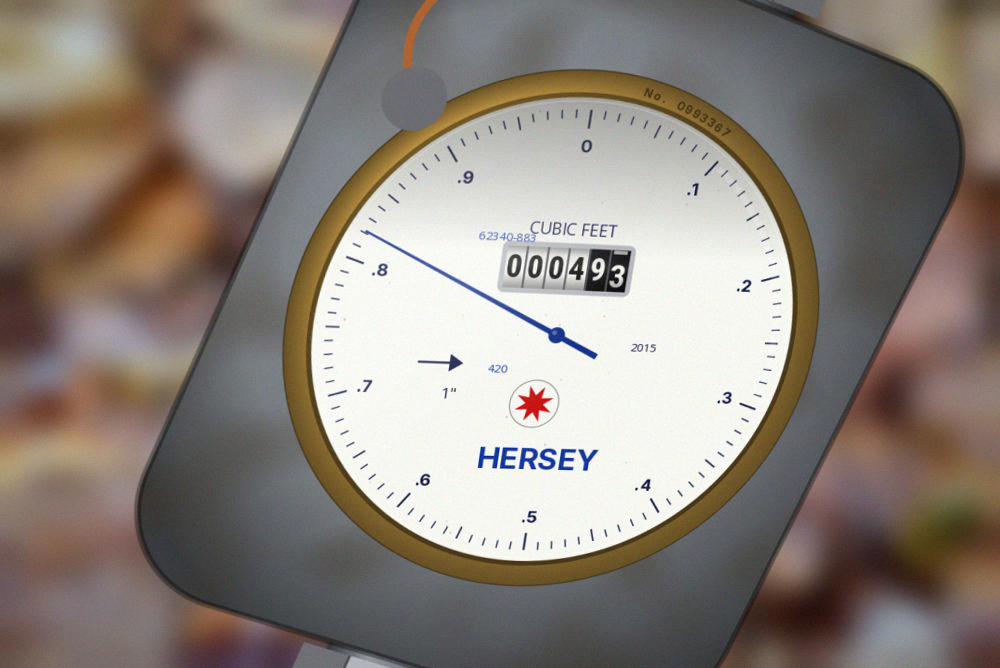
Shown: 492.82 (ft³)
